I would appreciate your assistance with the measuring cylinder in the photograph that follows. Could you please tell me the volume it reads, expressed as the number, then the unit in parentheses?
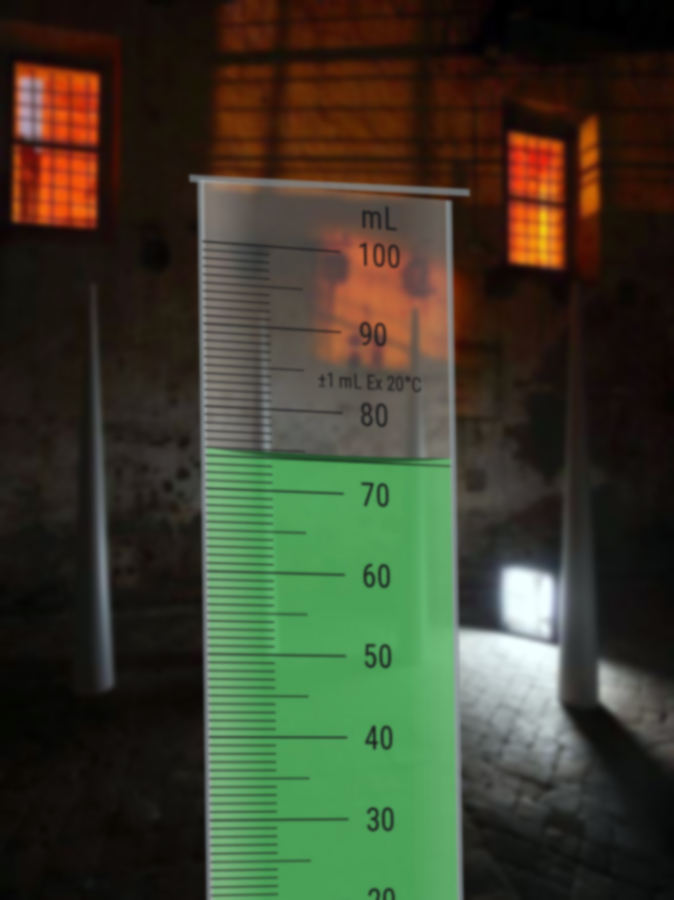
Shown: 74 (mL)
